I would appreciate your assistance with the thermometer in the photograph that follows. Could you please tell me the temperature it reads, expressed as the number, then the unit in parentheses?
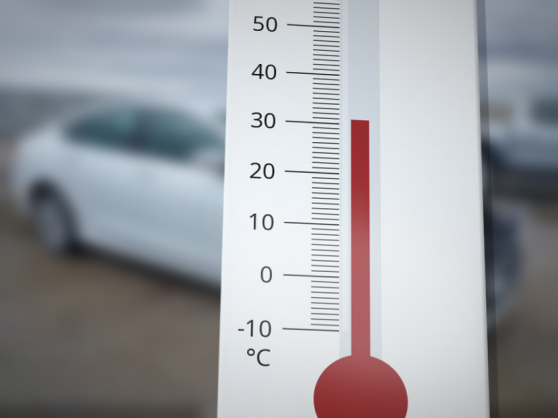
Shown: 31 (°C)
